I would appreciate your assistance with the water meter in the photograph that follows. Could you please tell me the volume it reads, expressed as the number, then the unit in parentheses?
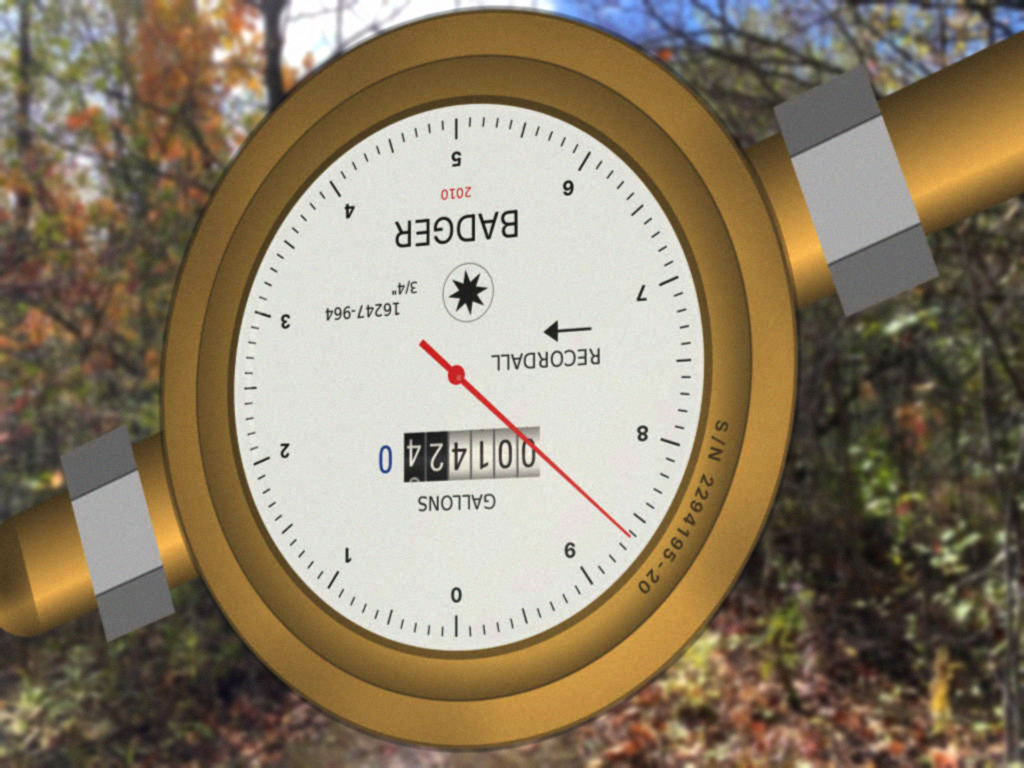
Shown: 14238.6 (gal)
